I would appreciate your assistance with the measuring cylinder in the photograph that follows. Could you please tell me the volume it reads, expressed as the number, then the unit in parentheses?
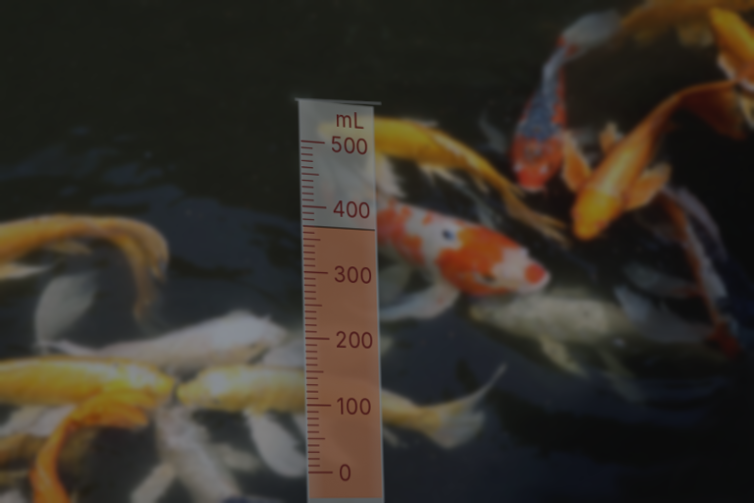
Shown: 370 (mL)
